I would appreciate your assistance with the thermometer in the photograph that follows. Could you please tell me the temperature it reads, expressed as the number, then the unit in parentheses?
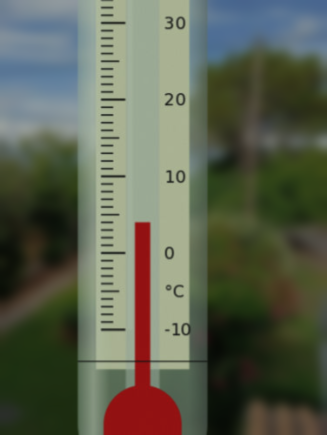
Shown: 4 (°C)
